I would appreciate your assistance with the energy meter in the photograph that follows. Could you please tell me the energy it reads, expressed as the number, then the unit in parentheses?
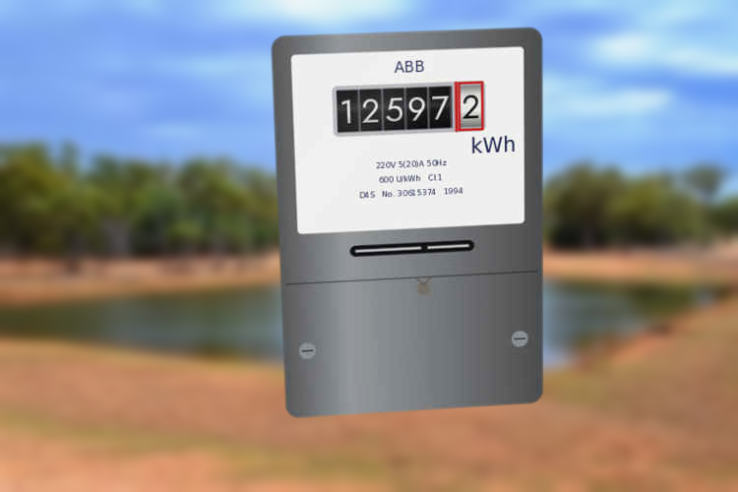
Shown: 12597.2 (kWh)
